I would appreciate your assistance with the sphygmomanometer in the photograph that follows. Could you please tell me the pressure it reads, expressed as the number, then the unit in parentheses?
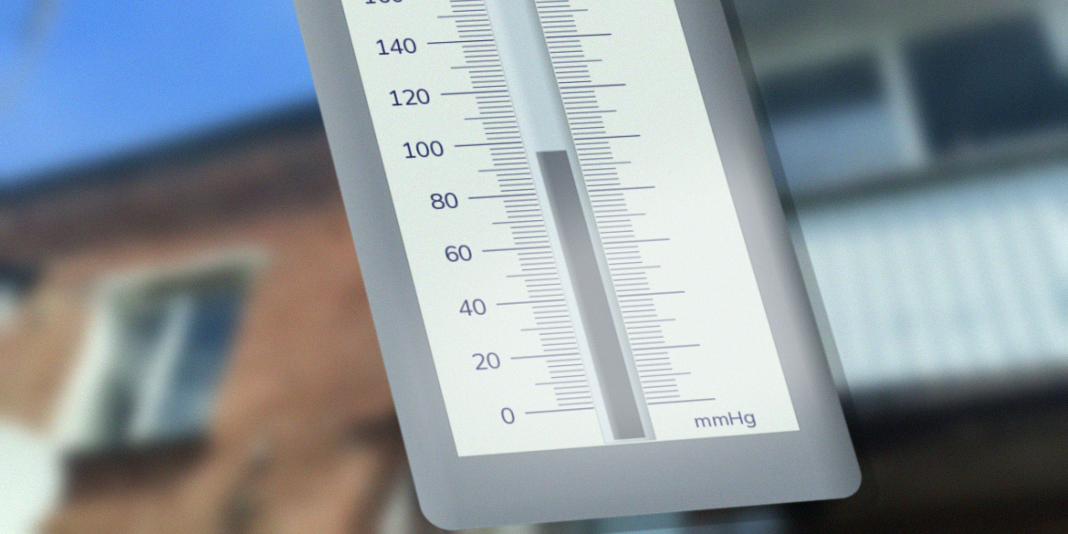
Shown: 96 (mmHg)
